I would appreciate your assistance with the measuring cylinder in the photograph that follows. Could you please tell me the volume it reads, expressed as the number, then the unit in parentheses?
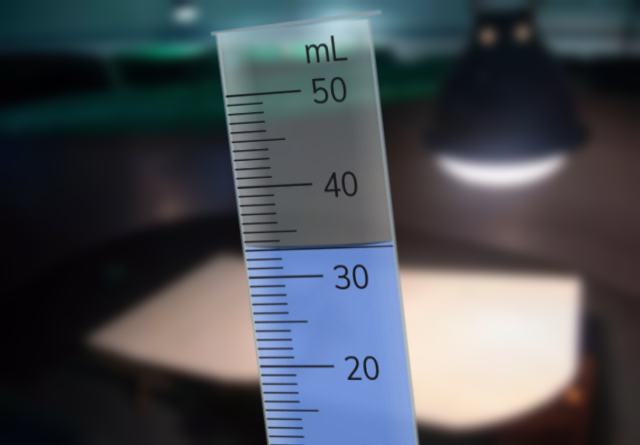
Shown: 33 (mL)
